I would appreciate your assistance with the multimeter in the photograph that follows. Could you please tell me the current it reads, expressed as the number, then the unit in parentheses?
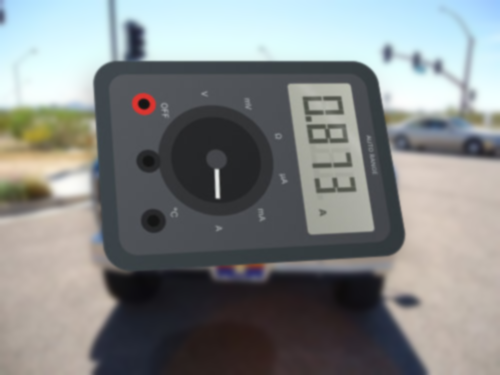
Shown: 0.873 (A)
